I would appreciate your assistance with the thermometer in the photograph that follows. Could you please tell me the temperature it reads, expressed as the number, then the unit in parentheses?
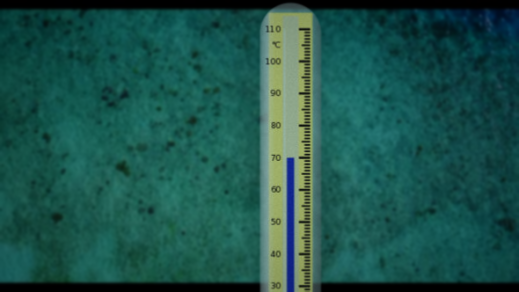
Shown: 70 (°C)
